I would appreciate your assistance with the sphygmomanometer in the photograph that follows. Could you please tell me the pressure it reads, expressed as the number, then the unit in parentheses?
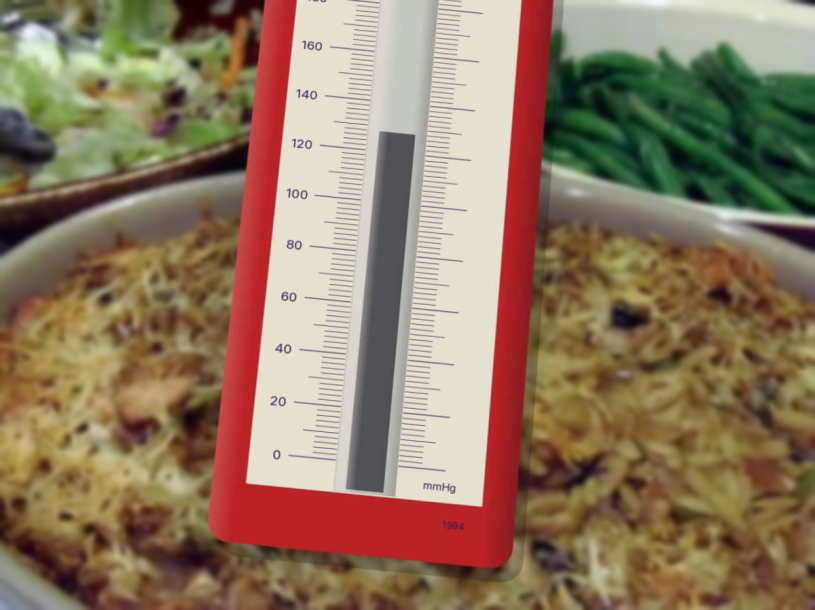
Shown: 128 (mmHg)
